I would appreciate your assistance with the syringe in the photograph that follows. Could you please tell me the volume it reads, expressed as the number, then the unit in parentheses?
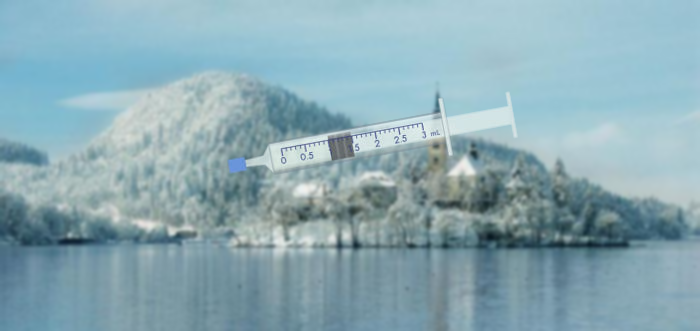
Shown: 1 (mL)
